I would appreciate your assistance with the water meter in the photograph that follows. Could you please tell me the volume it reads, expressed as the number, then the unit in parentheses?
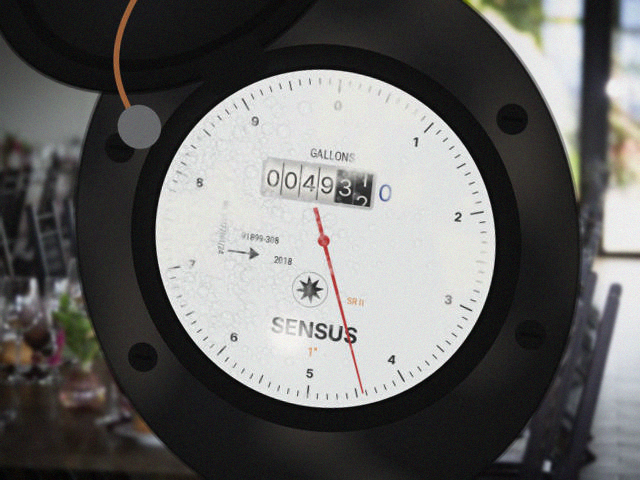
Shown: 49314.4 (gal)
